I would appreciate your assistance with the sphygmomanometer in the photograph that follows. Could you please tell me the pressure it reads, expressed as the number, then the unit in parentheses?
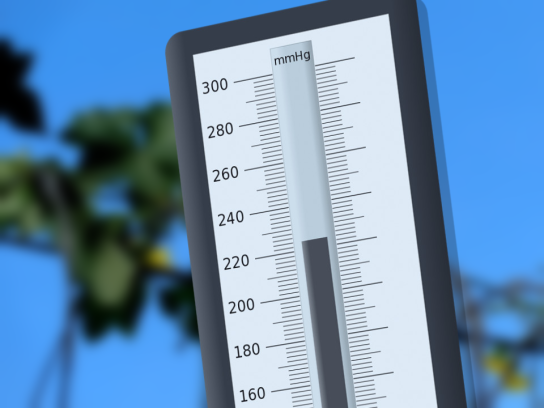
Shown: 224 (mmHg)
